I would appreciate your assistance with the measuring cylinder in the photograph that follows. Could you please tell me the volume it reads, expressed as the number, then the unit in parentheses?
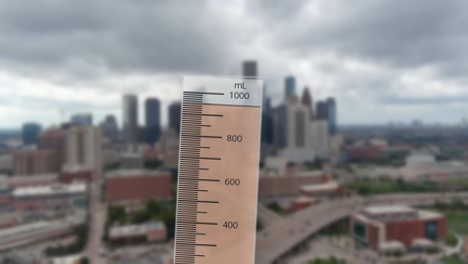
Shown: 950 (mL)
